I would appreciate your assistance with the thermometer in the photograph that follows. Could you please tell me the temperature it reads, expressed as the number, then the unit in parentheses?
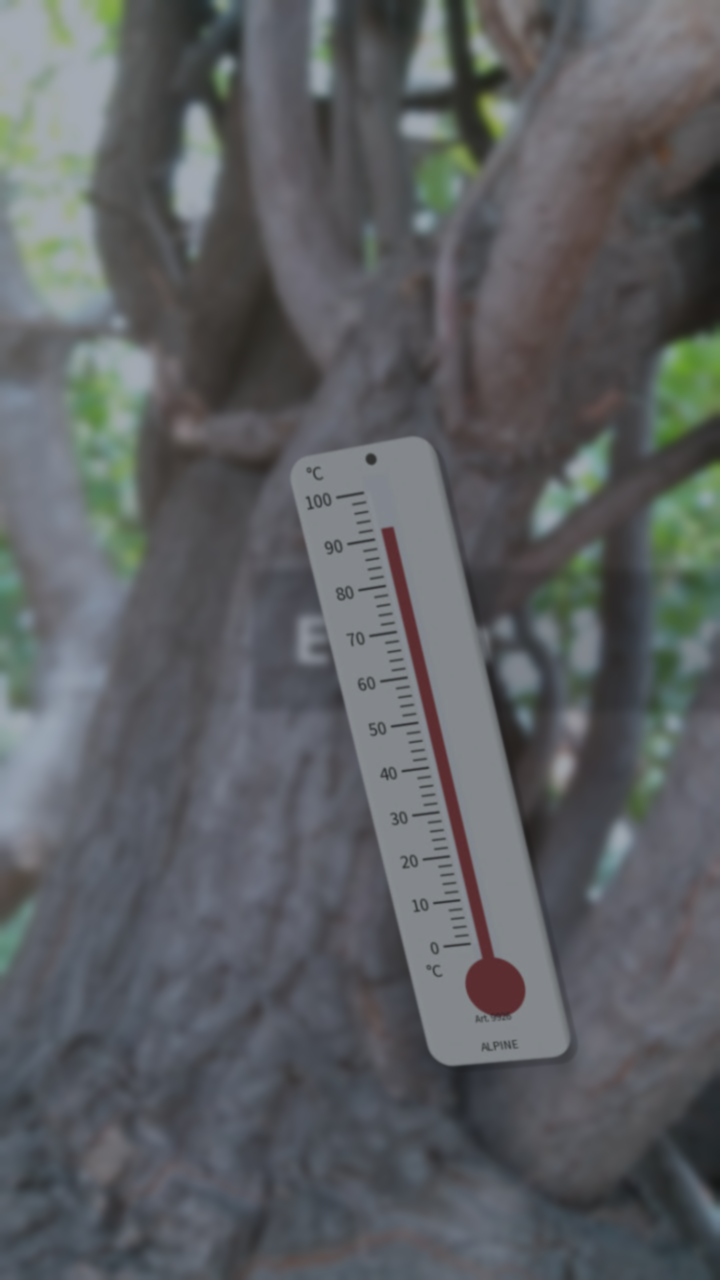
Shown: 92 (°C)
